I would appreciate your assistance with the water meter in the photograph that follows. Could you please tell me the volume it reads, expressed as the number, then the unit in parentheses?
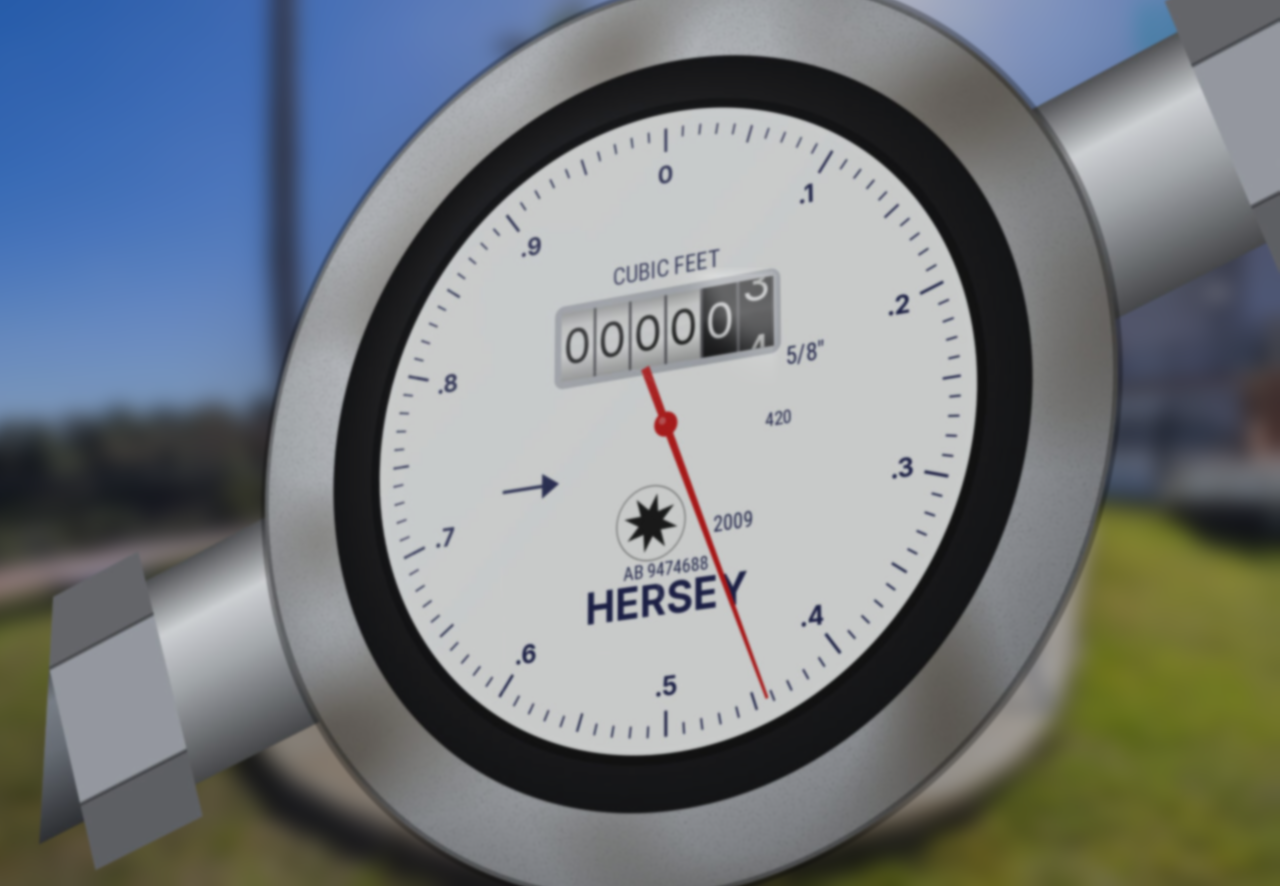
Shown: 3.44 (ft³)
